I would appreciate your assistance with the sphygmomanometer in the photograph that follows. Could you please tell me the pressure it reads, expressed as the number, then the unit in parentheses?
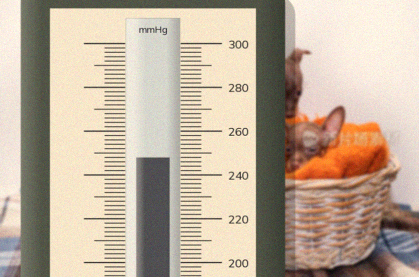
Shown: 248 (mmHg)
